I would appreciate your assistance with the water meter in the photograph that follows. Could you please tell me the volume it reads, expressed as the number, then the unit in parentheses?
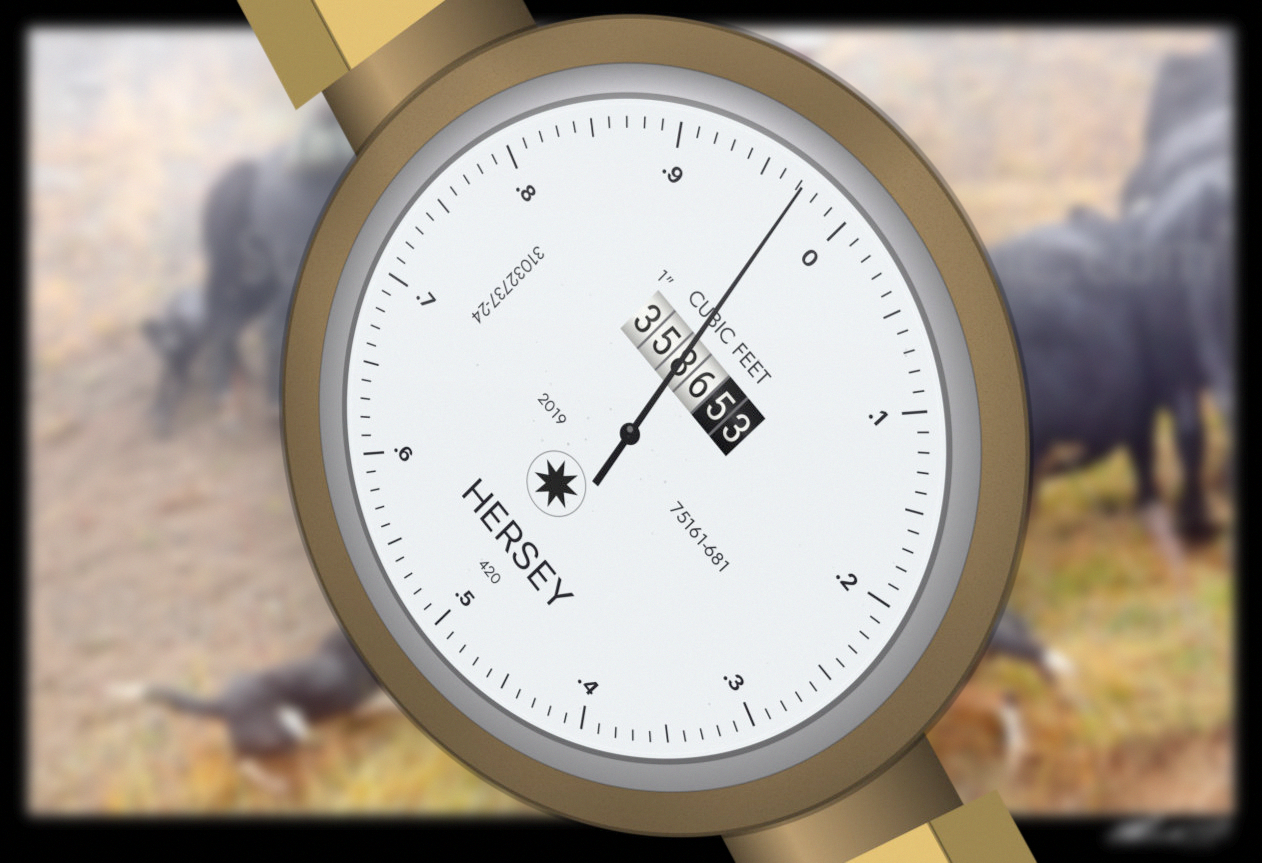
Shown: 358652.97 (ft³)
